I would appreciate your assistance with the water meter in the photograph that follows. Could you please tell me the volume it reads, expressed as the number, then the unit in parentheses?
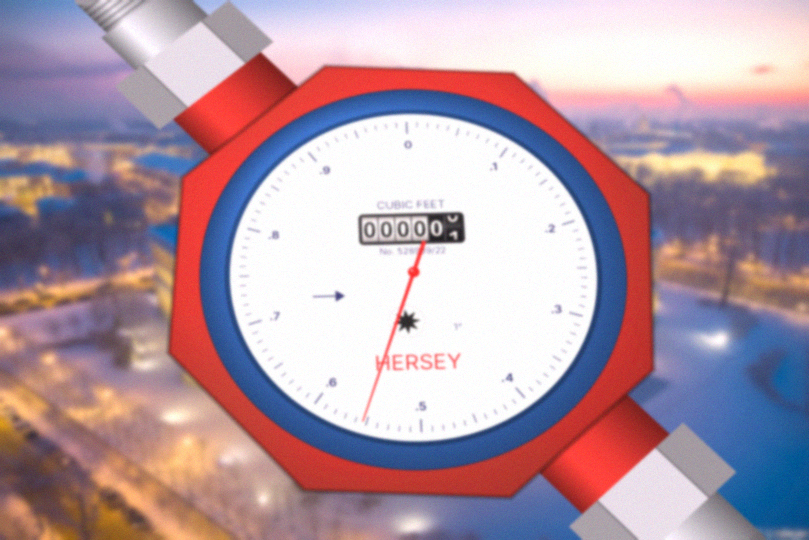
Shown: 0.55 (ft³)
